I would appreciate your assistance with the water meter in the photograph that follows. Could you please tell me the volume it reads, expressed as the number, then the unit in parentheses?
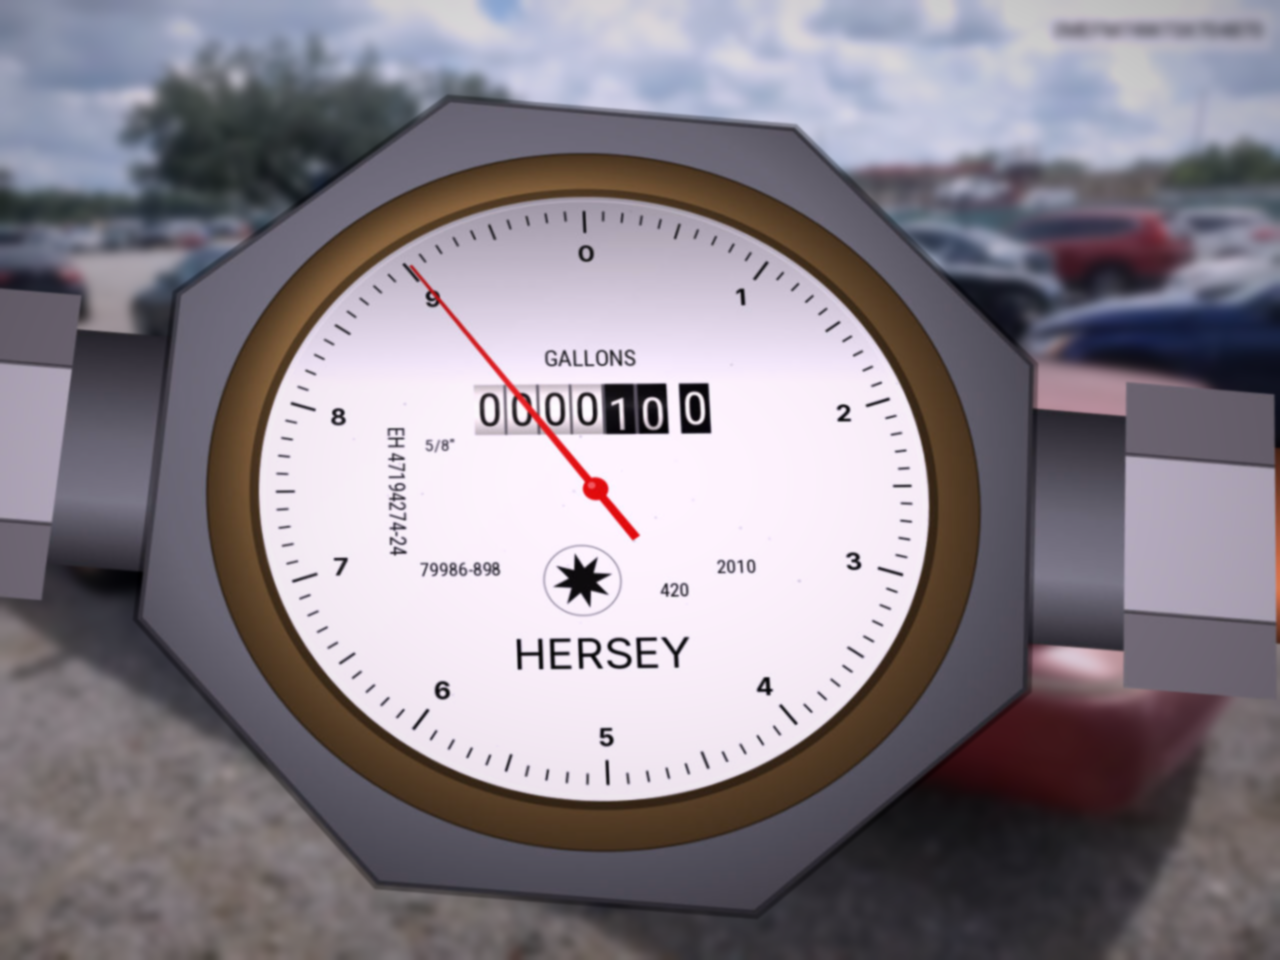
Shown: 99.0 (gal)
